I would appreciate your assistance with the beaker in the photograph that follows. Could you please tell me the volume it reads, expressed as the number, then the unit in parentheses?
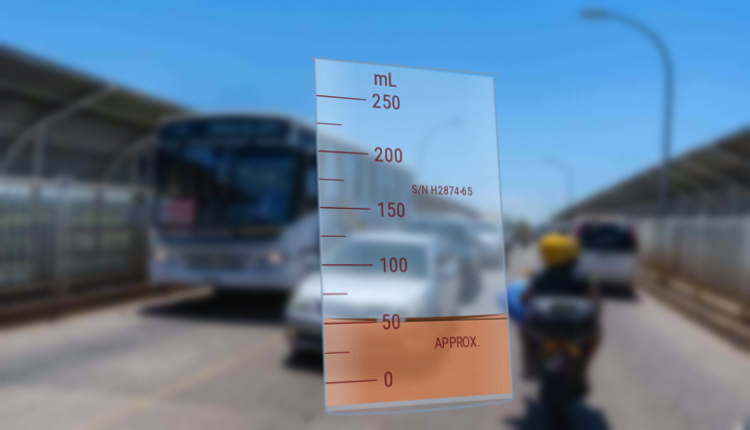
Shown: 50 (mL)
